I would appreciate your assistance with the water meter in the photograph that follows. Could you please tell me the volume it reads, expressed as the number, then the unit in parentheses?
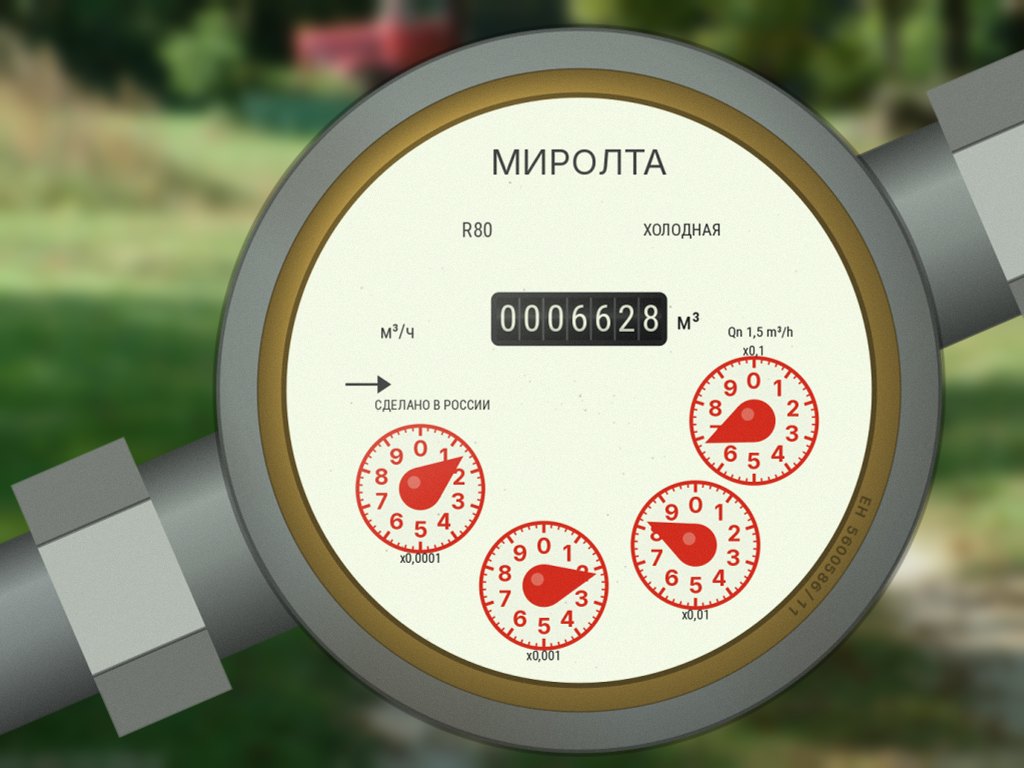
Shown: 6628.6821 (m³)
